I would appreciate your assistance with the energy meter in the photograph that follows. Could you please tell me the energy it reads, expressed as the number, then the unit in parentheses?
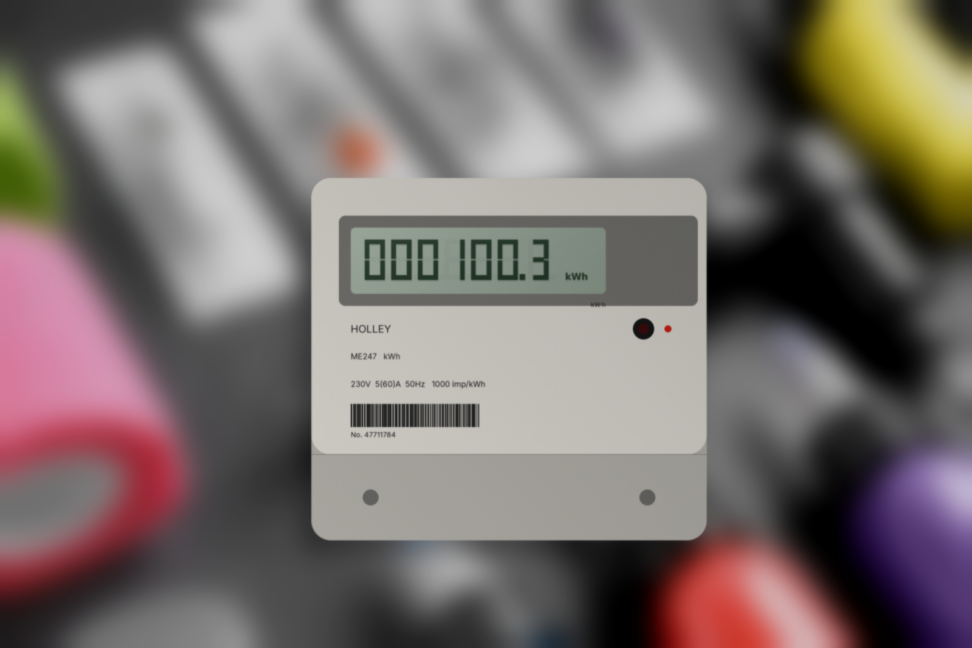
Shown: 100.3 (kWh)
